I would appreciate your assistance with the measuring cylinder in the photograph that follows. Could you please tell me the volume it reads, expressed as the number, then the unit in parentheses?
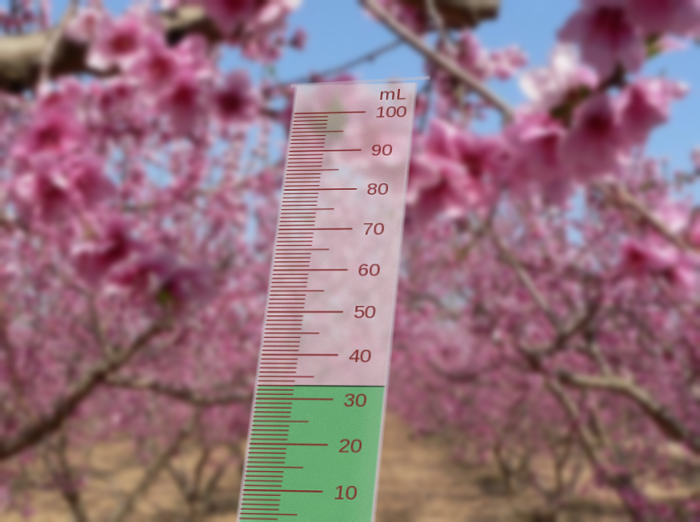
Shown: 33 (mL)
